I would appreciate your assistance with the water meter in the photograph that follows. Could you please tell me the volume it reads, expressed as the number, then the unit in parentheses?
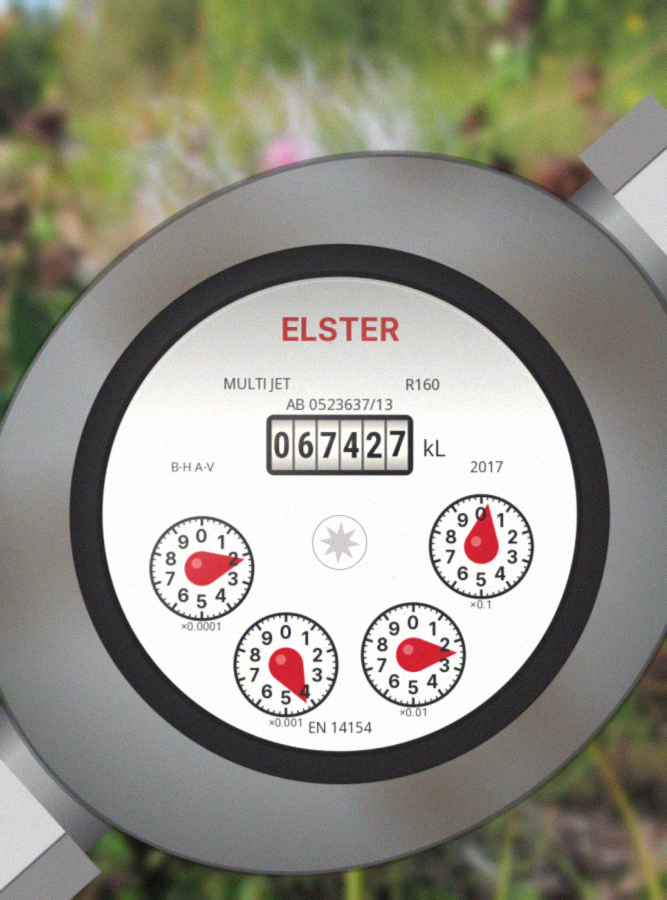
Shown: 67427.0242 (kL)
